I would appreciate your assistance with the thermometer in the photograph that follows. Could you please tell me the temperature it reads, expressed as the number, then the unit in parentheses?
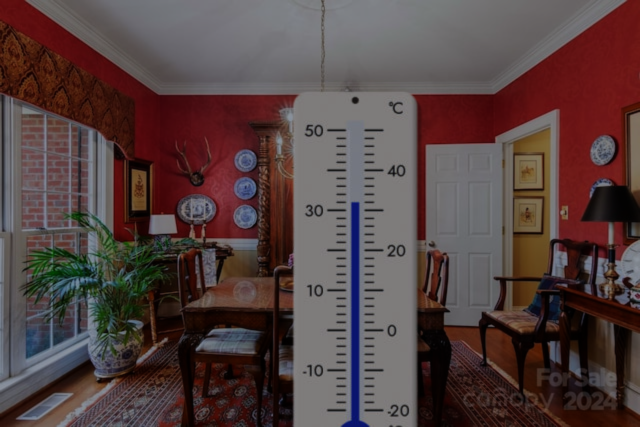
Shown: 32 (°C)
